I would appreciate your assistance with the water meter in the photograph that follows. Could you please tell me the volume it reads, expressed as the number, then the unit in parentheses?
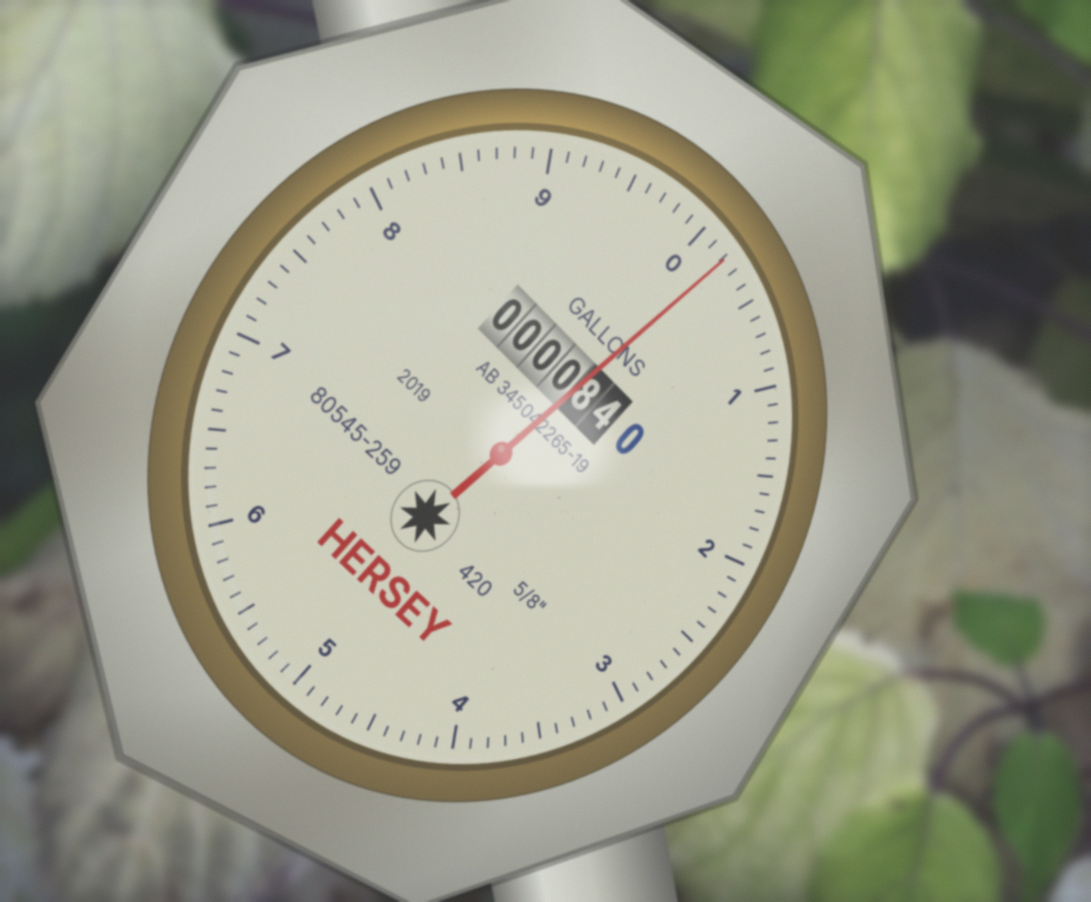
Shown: 840.2 (gal)
